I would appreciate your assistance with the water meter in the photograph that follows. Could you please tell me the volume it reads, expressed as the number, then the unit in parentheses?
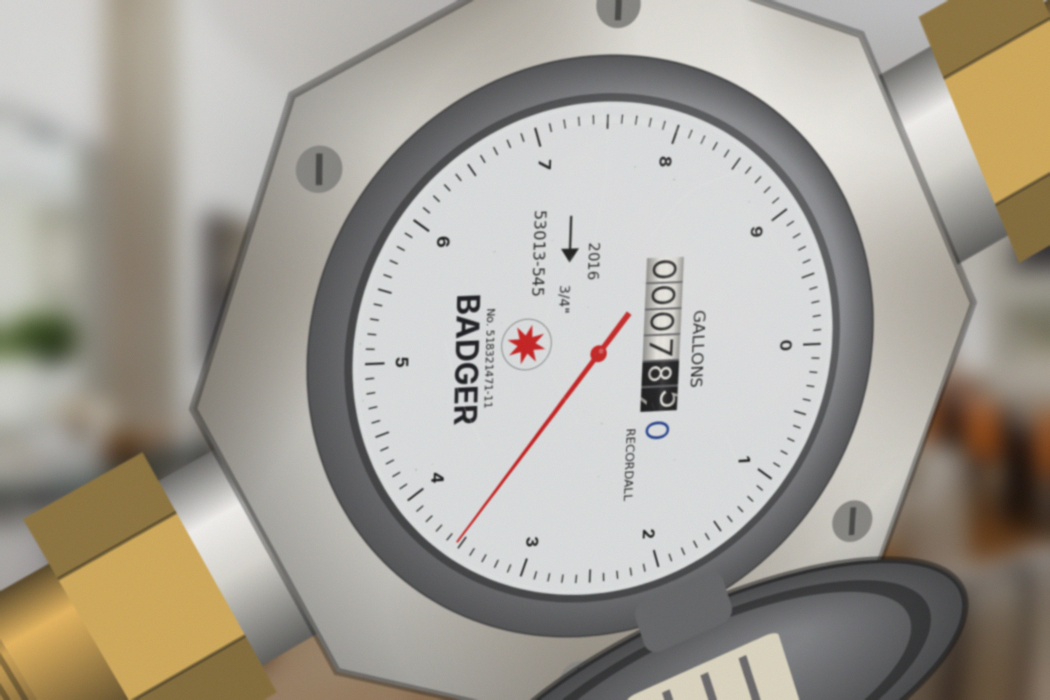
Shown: 7853.5 (gal)
